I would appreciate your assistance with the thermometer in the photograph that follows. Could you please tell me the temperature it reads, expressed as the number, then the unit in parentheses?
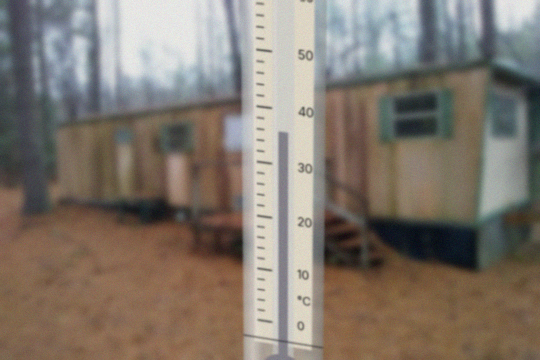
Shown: 36 (°C)
